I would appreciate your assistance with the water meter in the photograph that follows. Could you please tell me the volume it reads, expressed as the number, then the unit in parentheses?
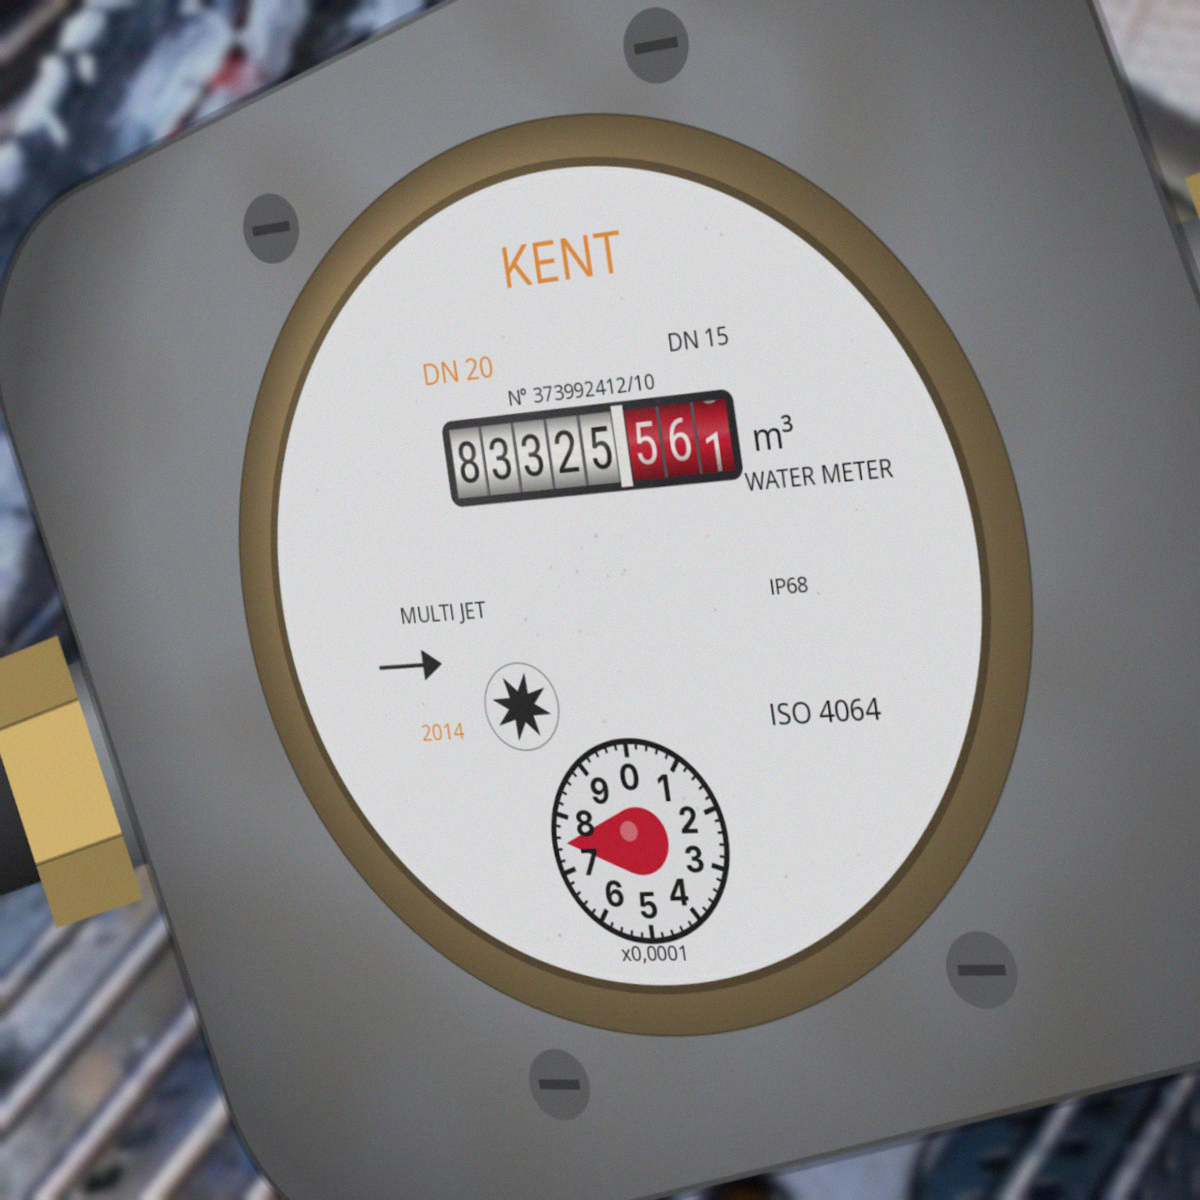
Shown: 83325.5607 (m³)
